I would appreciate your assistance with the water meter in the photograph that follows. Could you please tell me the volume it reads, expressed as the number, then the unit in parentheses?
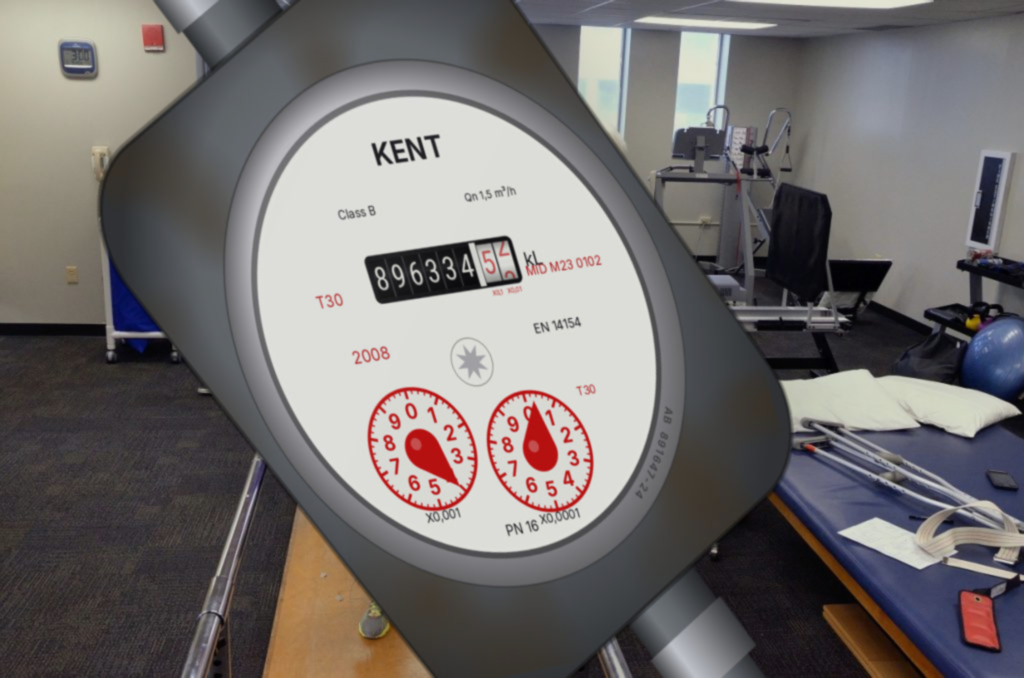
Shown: 896334.5240 (kL)
